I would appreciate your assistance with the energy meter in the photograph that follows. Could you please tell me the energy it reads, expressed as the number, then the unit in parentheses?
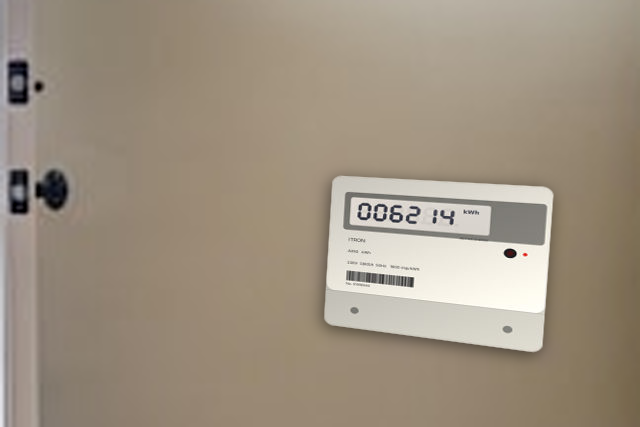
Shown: 6214 (kWh)
